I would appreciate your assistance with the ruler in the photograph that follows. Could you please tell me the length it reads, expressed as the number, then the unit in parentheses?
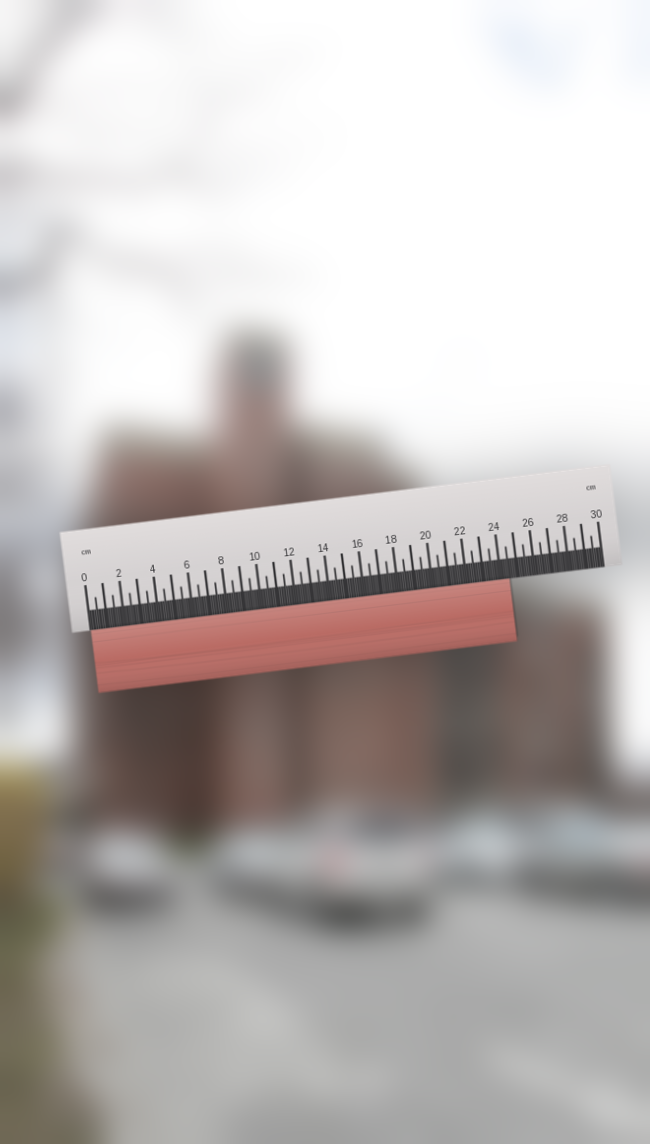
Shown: 24.5 (cm)
